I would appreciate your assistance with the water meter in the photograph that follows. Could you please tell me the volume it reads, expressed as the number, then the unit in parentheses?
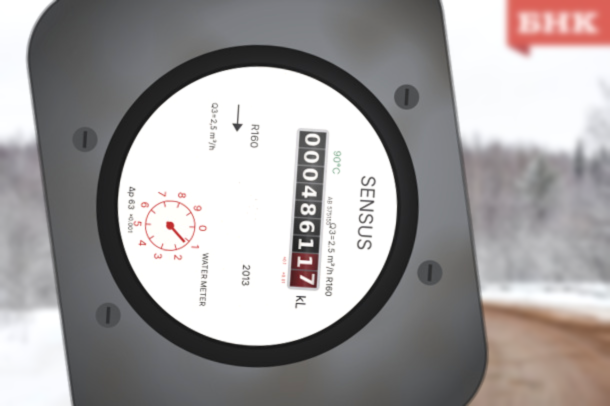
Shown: 4861.171 (kL)
